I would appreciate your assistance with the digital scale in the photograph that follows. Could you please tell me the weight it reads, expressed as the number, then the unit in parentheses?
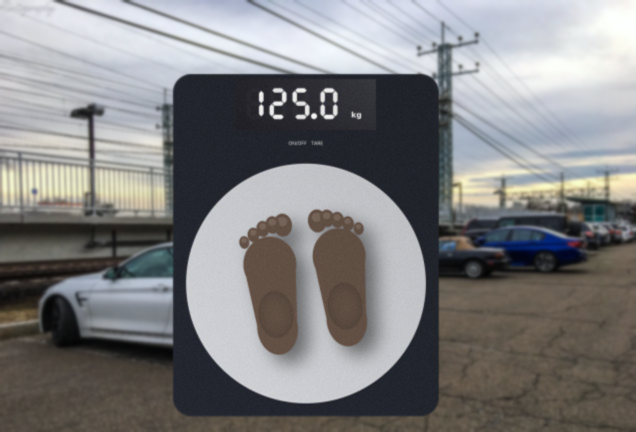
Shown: 125.0 (kg)
